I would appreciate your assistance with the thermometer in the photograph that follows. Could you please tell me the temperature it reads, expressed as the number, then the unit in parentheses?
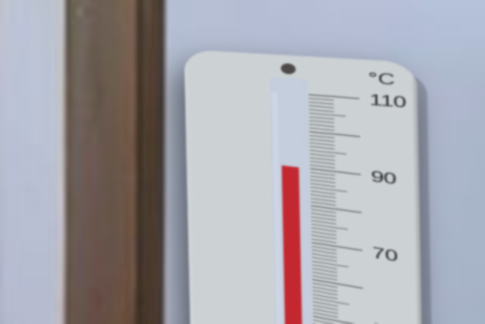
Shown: 90 (°C)
